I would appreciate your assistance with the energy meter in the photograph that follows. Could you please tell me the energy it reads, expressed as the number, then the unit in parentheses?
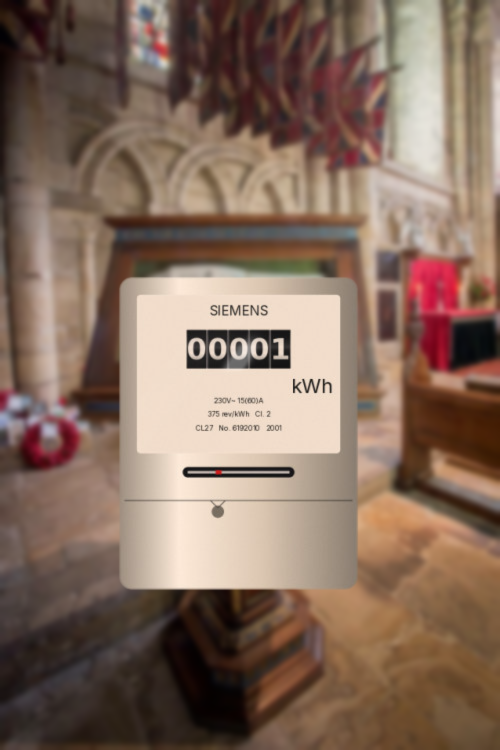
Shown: 1 (kWh)
